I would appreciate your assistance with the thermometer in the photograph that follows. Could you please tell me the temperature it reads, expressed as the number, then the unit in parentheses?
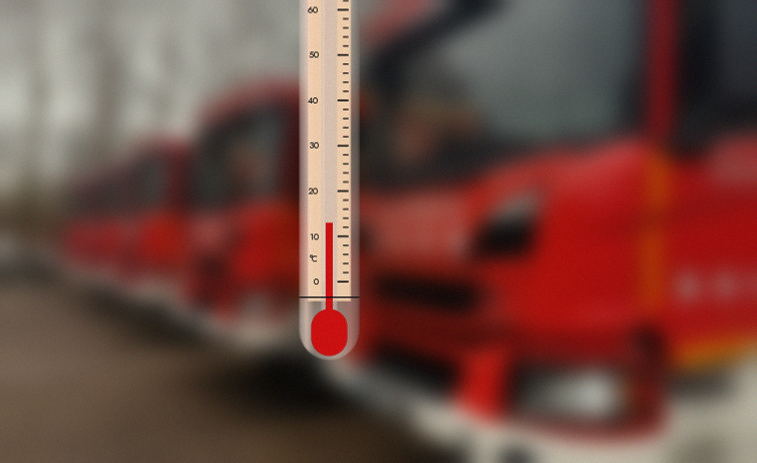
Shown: 13 (°C)
